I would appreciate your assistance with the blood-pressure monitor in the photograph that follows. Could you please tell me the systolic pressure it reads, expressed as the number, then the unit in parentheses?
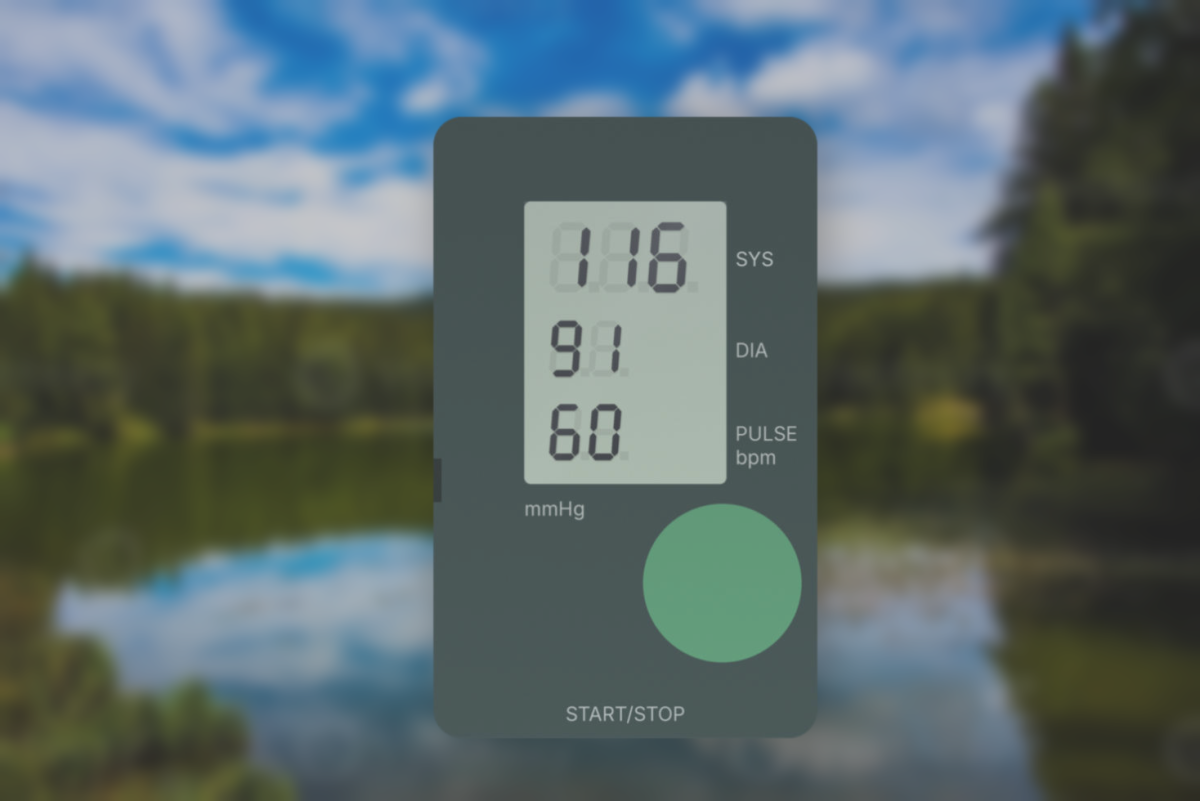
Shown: 116 (mmHg)
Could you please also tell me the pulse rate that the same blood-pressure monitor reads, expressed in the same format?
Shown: 60 (bpm)
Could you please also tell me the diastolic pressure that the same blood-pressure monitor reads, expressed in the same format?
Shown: 91 (mmHg)
